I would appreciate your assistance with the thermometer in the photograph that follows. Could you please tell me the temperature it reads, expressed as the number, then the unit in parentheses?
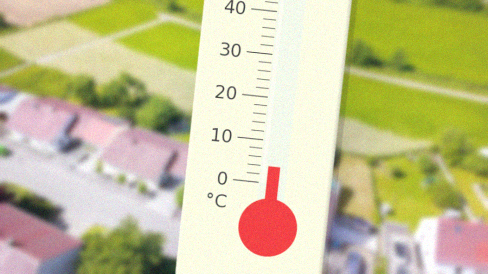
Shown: 4 (°C)
